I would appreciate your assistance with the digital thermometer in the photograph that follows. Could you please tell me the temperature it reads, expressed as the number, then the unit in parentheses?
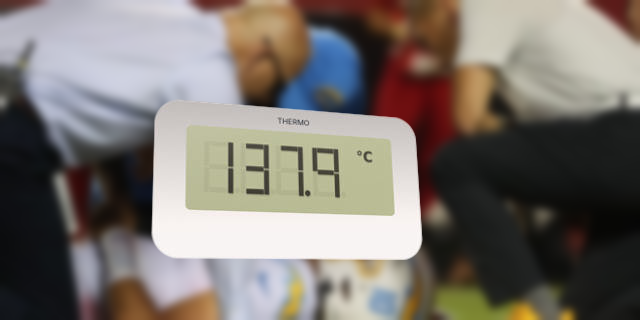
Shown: 137.9 (°C)
